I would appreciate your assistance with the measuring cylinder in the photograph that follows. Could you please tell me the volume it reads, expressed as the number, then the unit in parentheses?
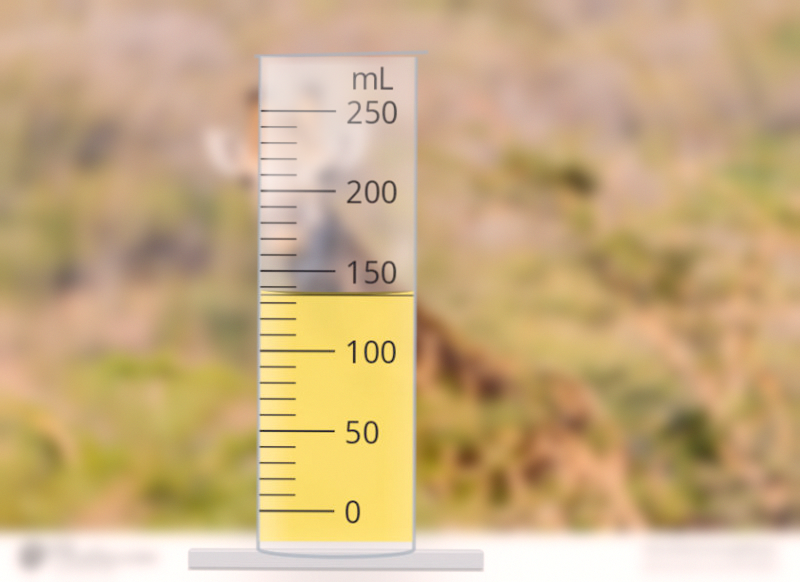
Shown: 135 (mL)
